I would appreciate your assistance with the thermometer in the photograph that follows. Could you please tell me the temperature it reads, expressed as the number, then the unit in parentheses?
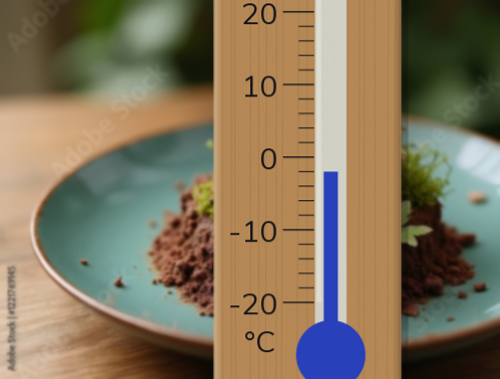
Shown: -2 (°C)
